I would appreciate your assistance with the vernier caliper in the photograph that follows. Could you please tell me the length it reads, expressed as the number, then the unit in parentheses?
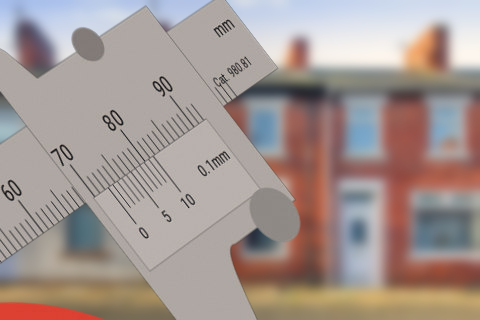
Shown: 72.6 (mm)
